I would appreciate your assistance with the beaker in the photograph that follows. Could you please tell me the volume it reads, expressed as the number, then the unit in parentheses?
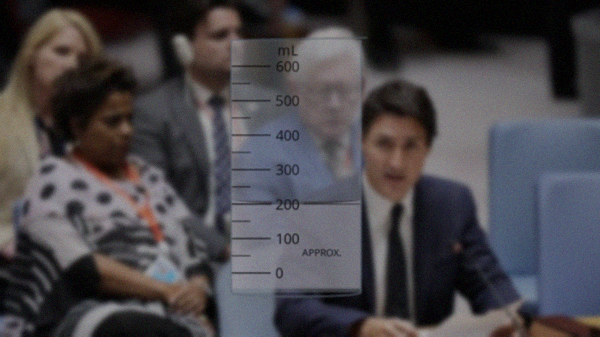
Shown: 200 (mL)
